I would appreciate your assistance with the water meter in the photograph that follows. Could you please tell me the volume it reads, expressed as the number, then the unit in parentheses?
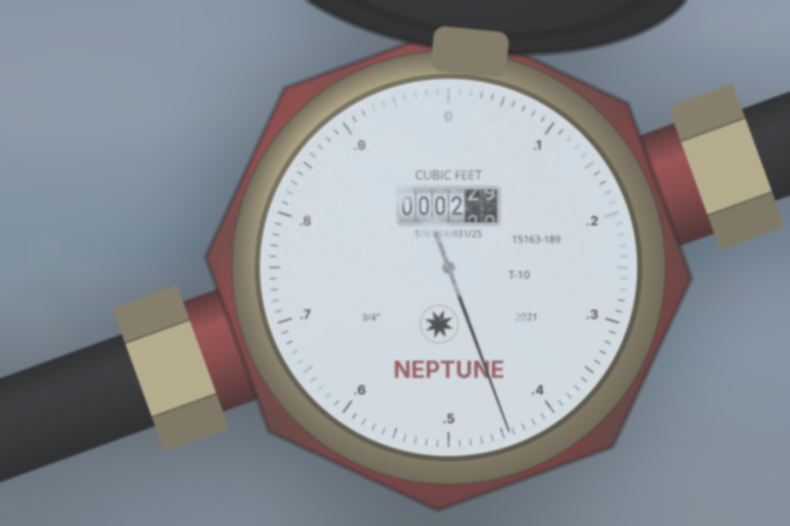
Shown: 229.44 (ft³)
